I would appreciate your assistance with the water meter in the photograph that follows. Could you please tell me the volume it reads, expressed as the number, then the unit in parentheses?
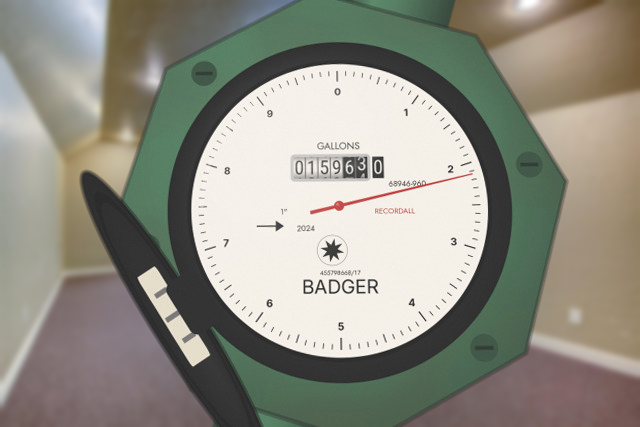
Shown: 159632.1 (gal)
